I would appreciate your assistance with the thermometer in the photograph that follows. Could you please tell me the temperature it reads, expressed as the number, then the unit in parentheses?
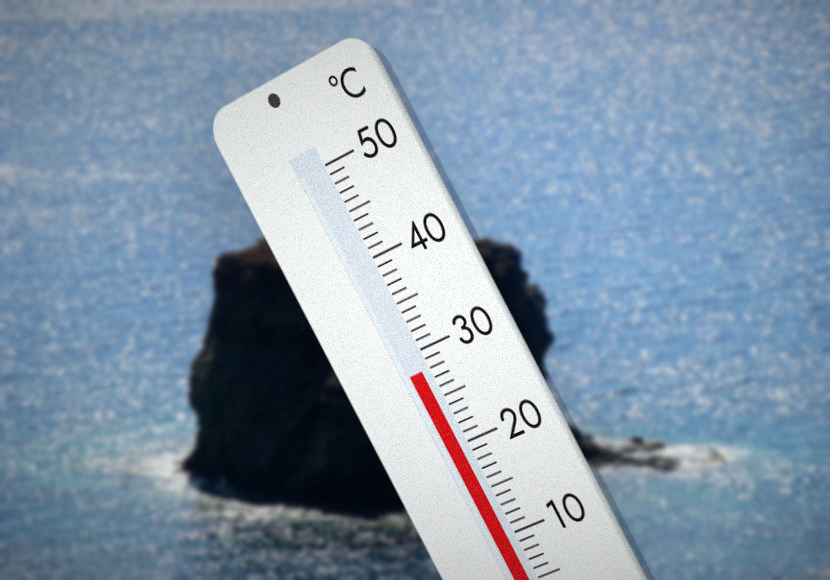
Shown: 28 (°C)
